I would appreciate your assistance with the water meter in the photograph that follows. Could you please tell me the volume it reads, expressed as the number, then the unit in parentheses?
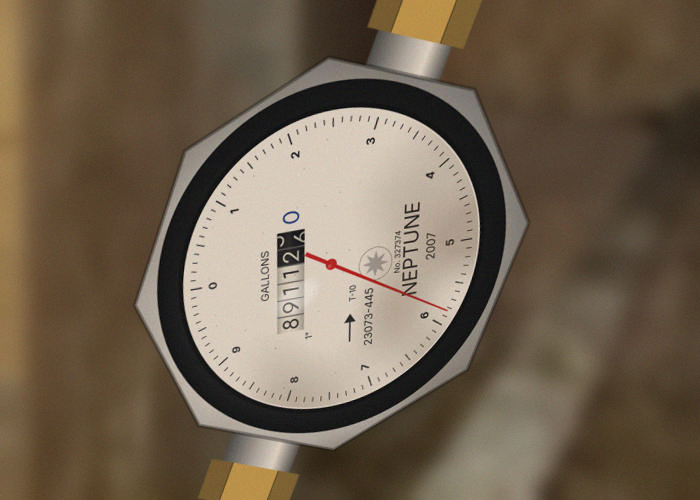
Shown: 8911255.8 (gal)
